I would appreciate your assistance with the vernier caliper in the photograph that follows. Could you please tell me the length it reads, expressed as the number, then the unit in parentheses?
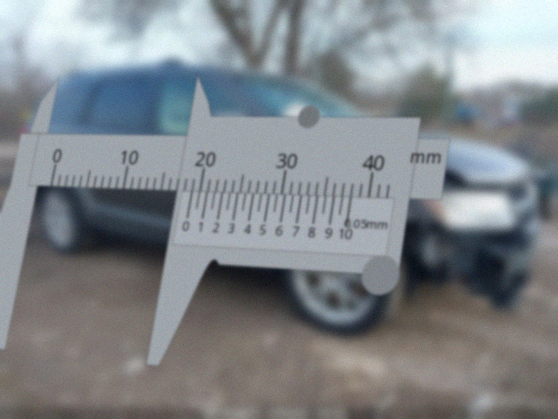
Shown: 19.0 (mm)
